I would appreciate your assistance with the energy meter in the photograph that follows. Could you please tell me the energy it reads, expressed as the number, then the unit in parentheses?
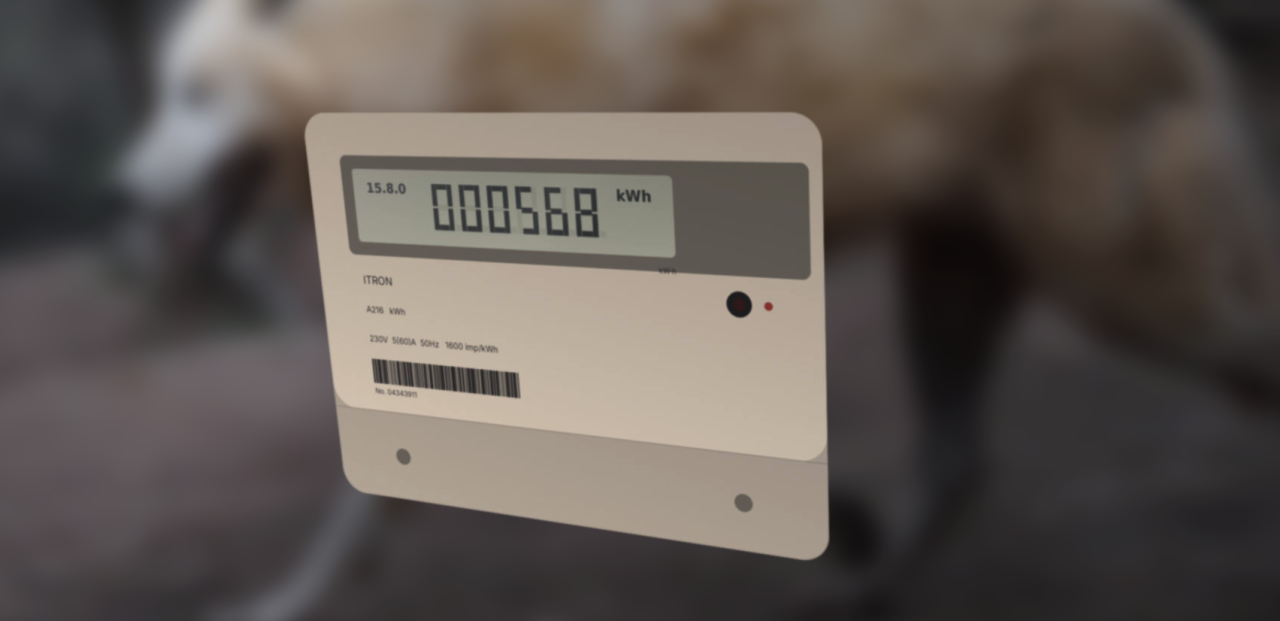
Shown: 568 (kWh)
